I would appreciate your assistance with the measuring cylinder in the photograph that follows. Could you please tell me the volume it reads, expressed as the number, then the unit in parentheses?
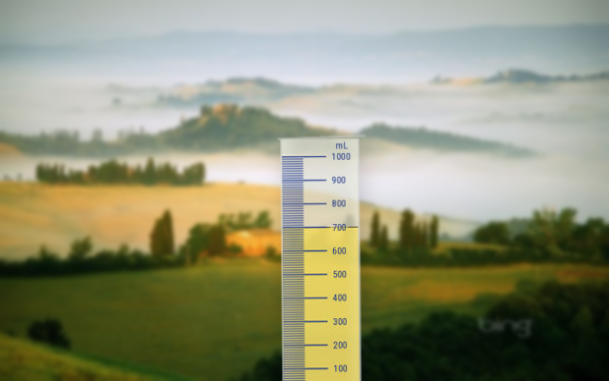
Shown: 700 (mL)
